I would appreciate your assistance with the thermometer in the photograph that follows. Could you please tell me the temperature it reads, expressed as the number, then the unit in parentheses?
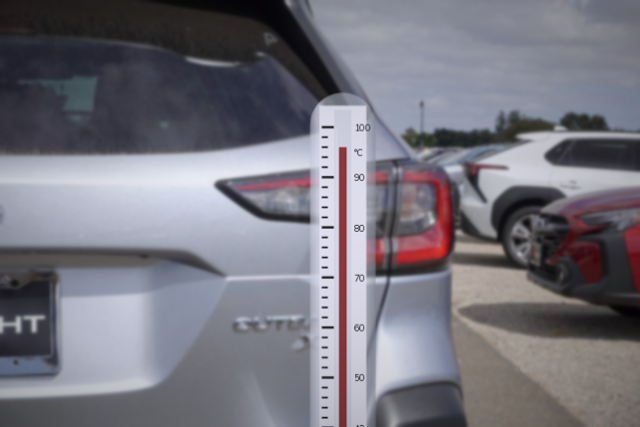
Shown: 96 (°C)
